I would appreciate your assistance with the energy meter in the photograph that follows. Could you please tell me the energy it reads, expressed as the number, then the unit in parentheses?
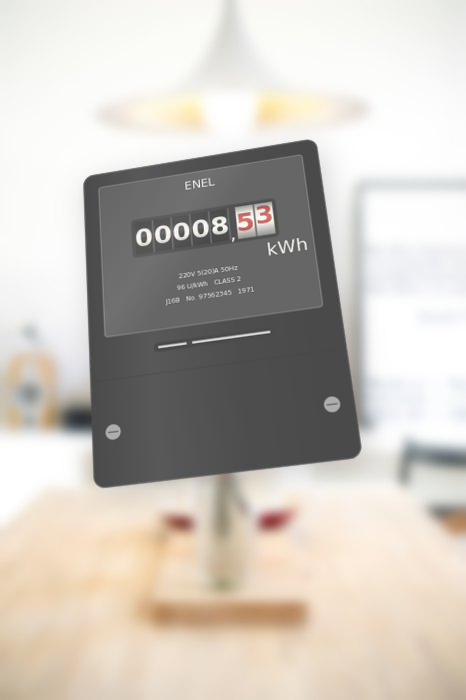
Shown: 8.53 (kWh)
